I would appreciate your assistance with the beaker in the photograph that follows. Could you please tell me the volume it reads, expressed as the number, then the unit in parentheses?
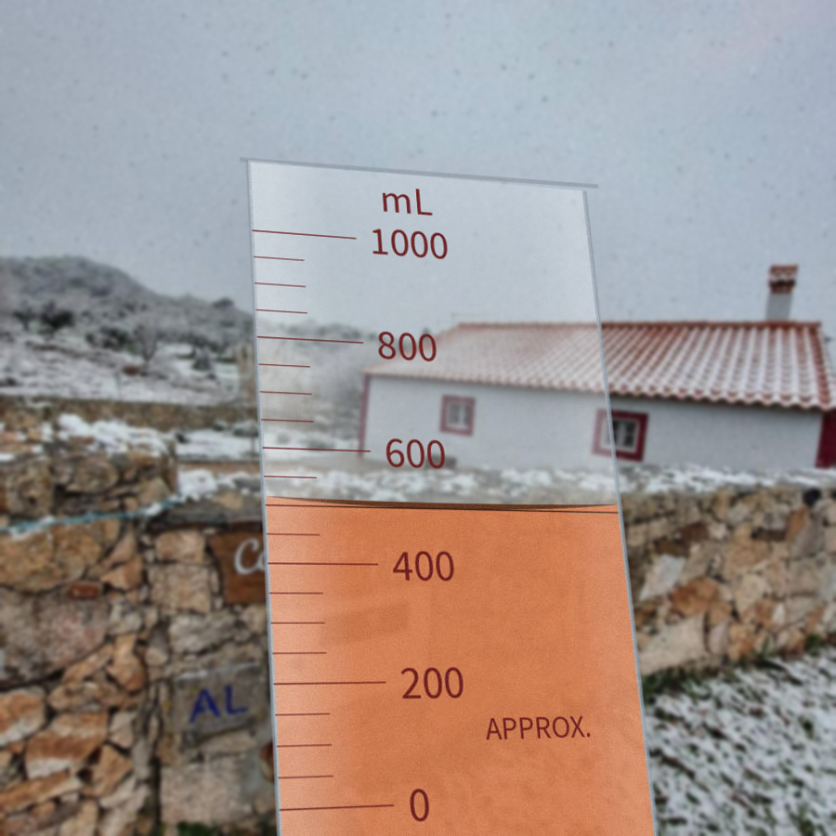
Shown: 500 (mL)
